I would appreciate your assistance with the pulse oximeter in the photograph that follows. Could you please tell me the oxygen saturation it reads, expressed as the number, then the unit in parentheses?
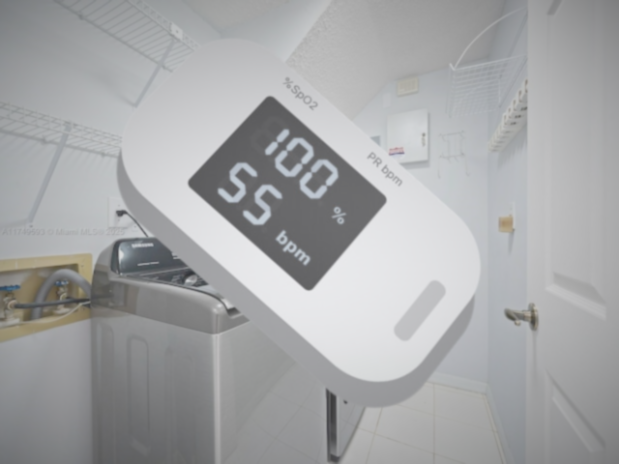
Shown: 100 (%)
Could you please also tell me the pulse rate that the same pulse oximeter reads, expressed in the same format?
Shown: 55 (bpm)
